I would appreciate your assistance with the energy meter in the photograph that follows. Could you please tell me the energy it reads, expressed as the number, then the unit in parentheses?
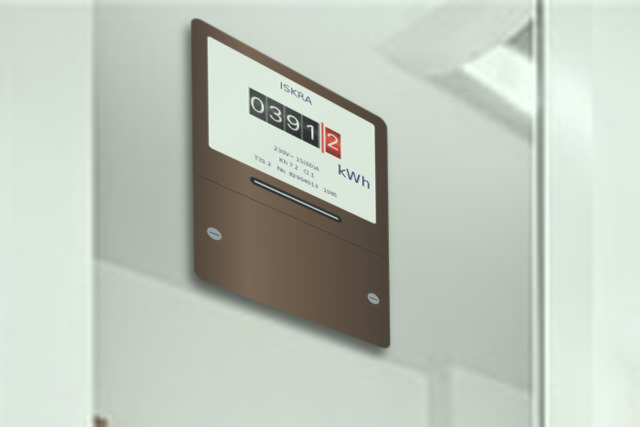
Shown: 391.2 (kWh)
